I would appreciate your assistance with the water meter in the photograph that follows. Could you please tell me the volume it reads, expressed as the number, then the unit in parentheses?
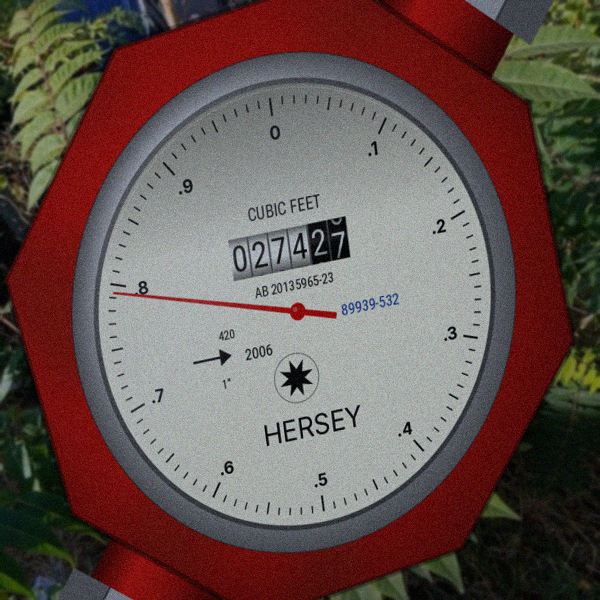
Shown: 27426.79 (ft³)
